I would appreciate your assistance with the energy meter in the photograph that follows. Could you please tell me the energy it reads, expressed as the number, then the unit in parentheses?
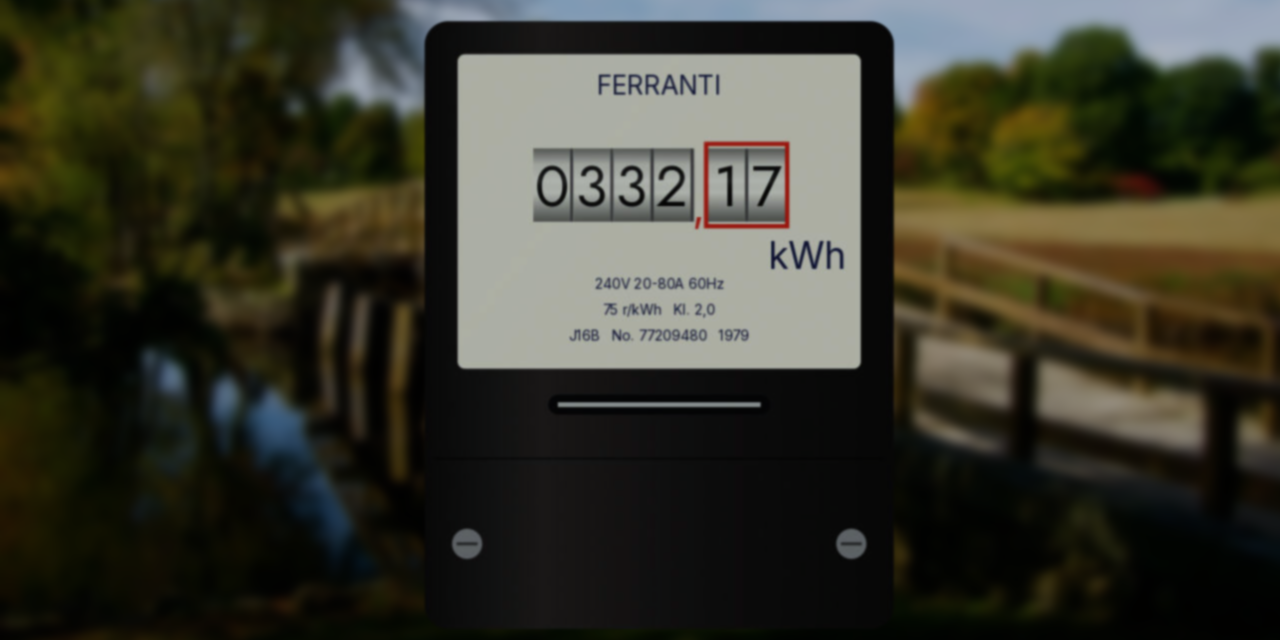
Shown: 332.17 (kWh)
